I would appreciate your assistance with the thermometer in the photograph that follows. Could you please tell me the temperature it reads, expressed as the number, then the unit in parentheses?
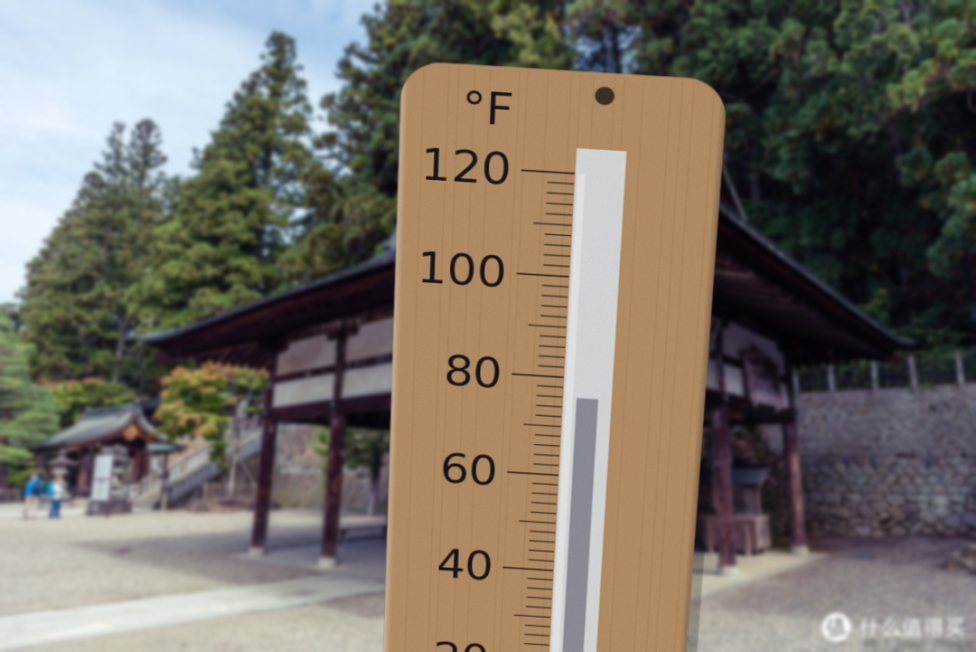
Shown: 76 (°F)
